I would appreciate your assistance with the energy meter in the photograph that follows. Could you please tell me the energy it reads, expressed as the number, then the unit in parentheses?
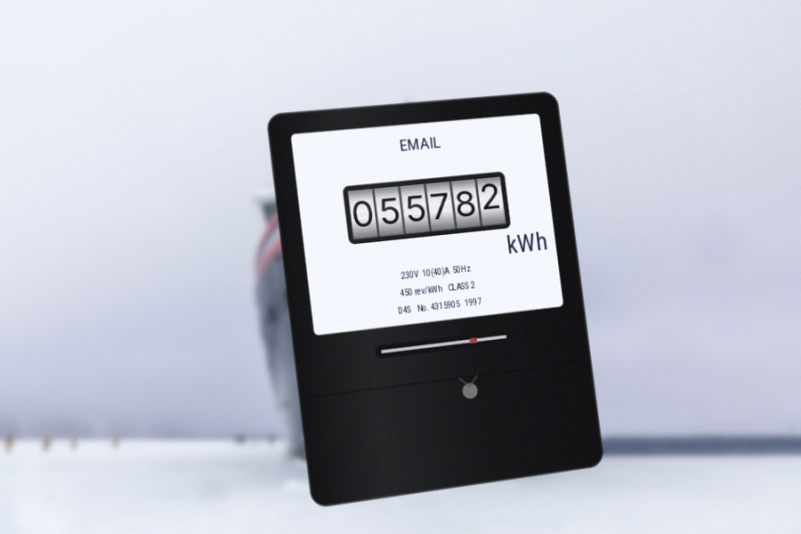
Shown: 55782 (kWh)
